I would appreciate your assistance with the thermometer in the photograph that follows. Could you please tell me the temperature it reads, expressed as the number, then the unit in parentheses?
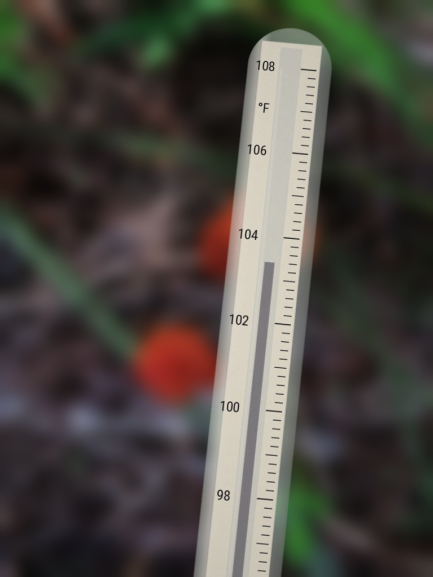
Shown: 103.4 (°F)
